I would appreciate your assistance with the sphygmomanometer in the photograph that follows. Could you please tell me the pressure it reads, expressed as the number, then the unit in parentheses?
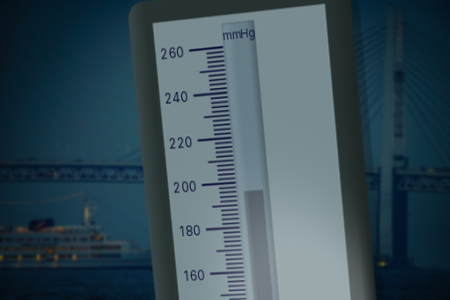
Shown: 196 (mmHg)
